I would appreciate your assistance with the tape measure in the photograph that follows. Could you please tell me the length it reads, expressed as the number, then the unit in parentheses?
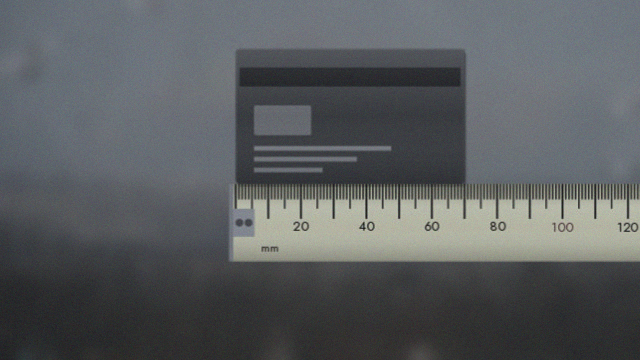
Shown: 70 (mm)
